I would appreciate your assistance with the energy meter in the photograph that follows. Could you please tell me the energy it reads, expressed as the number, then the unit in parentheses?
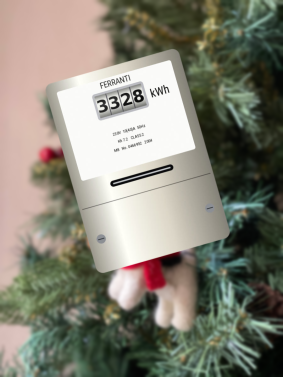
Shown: 3328 (kWh)
